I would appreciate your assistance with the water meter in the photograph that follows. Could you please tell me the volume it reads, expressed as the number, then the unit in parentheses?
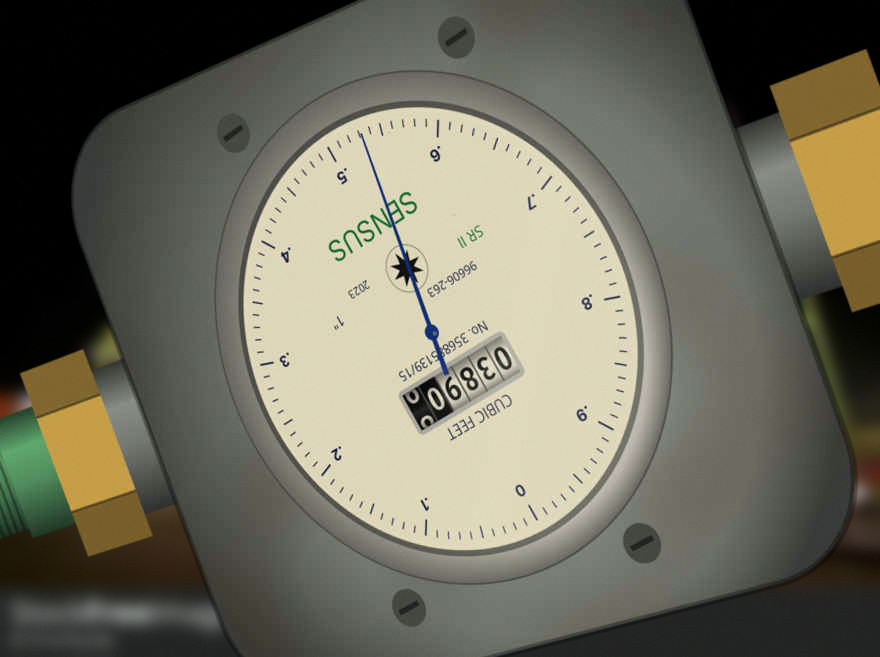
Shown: 38908.53 (ft³)
